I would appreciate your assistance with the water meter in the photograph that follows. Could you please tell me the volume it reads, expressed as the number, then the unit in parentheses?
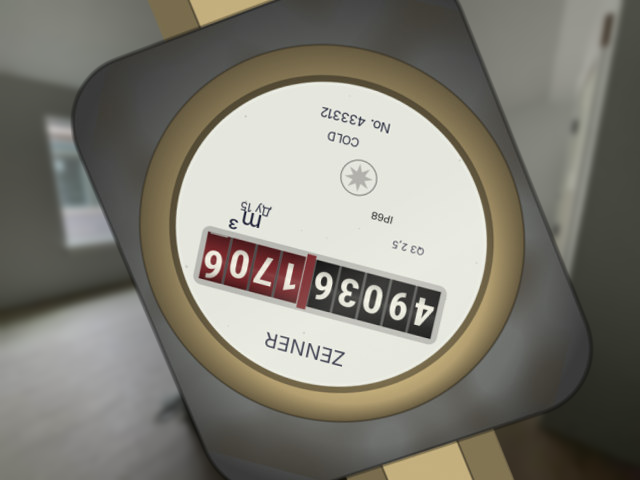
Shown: 49036.1706 (m³)
